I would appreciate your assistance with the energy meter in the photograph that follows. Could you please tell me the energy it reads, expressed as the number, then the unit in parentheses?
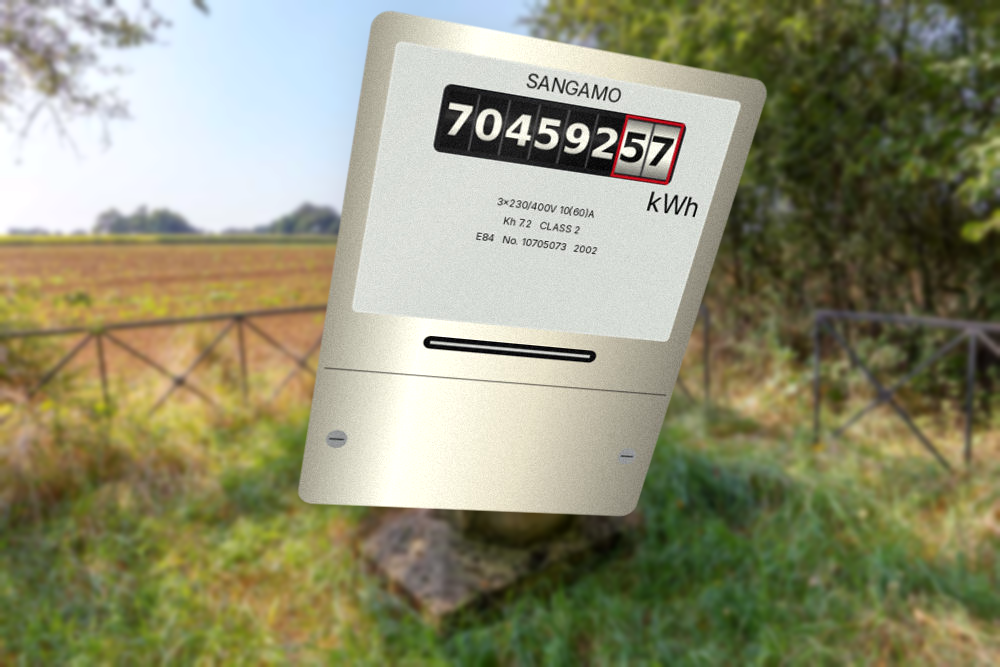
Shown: 704592.57 (kWh)
